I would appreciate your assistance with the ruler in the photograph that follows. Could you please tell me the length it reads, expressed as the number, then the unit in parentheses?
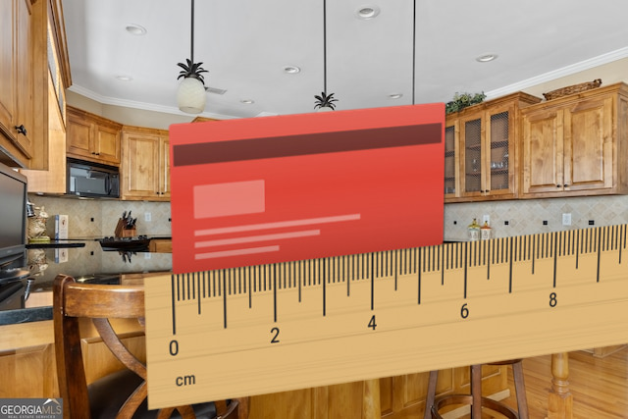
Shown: 5.5 (cm)
